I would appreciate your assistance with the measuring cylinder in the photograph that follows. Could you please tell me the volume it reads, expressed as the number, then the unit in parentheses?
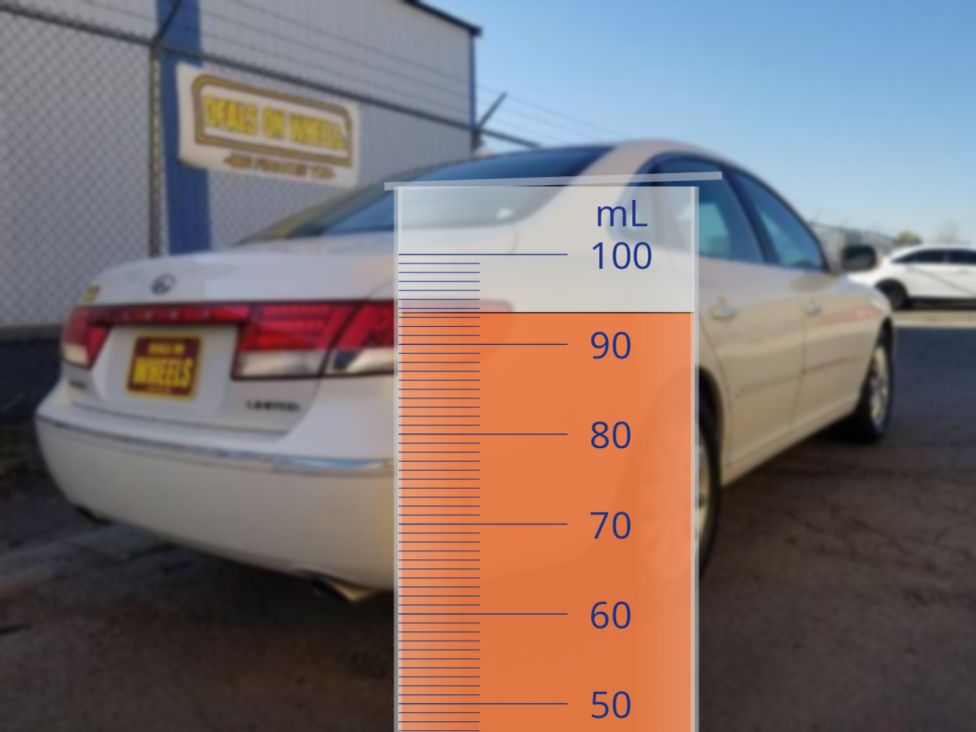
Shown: 93.5 (mL)
